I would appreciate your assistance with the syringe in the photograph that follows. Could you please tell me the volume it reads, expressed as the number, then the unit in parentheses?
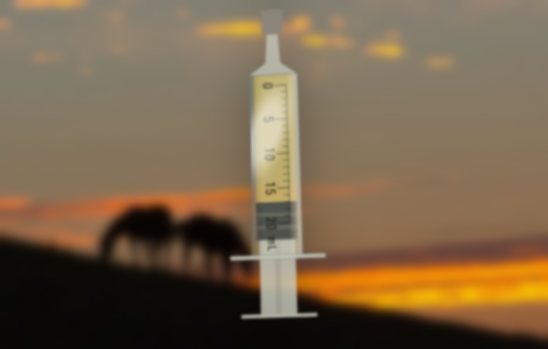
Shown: 17 (mL)
